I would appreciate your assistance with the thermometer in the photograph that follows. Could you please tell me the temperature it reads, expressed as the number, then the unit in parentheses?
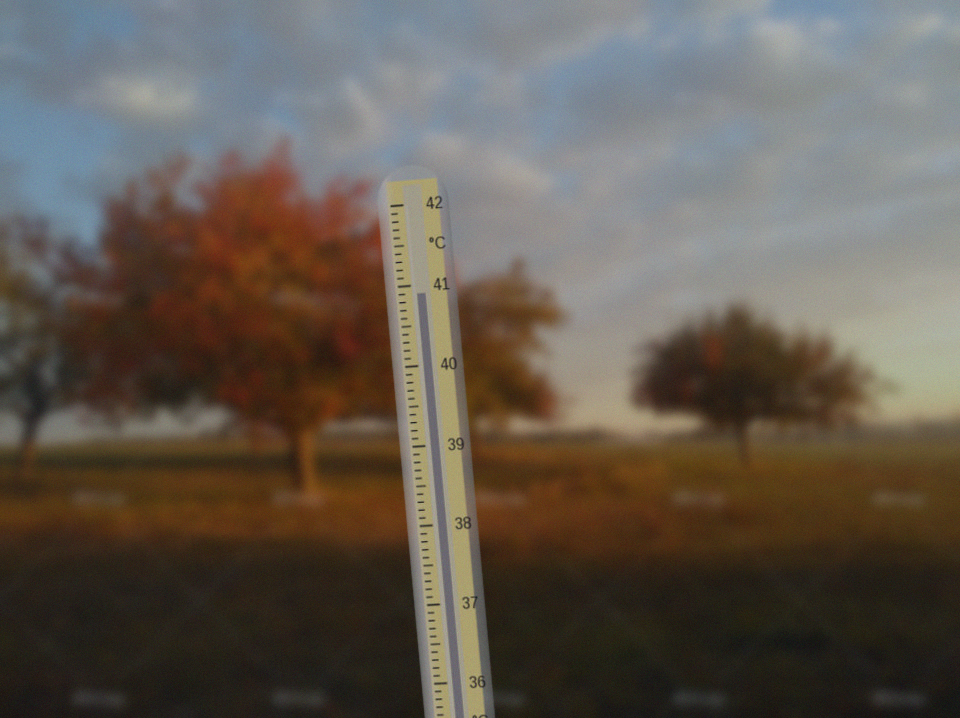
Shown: 40.9 (°C)
